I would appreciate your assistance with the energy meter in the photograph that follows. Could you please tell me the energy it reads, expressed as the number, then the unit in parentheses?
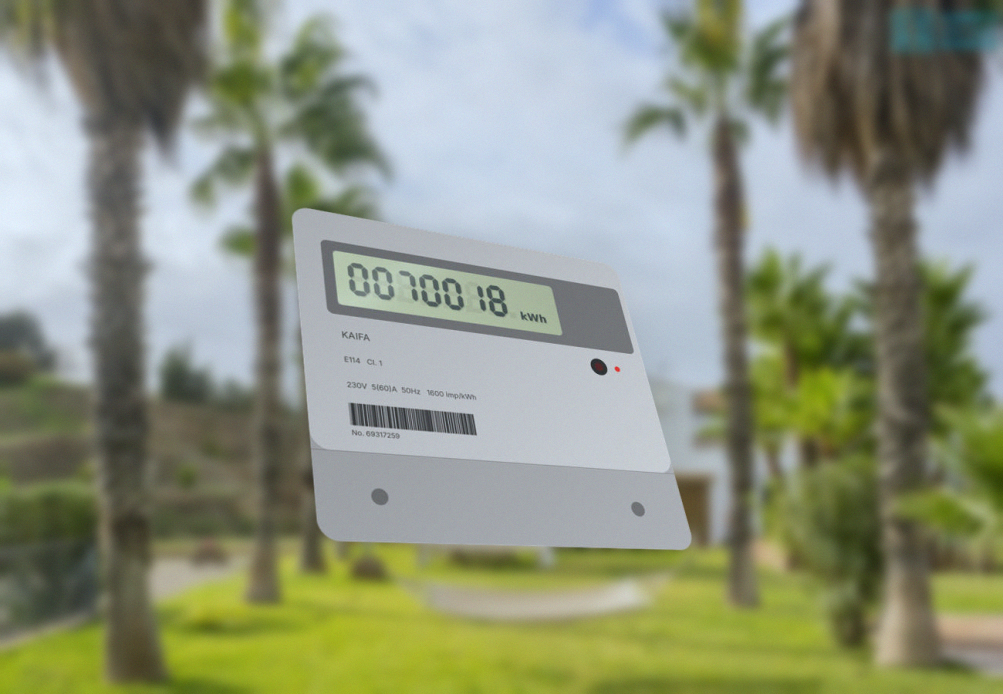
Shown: 70018 (kWh)
